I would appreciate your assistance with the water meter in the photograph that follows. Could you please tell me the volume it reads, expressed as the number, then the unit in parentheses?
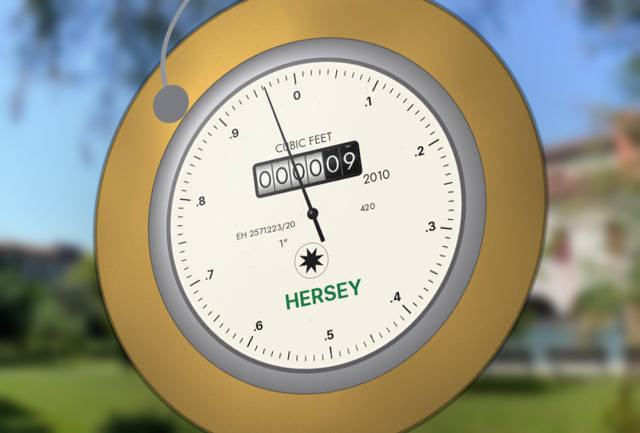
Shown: 8.96 (ft³)
